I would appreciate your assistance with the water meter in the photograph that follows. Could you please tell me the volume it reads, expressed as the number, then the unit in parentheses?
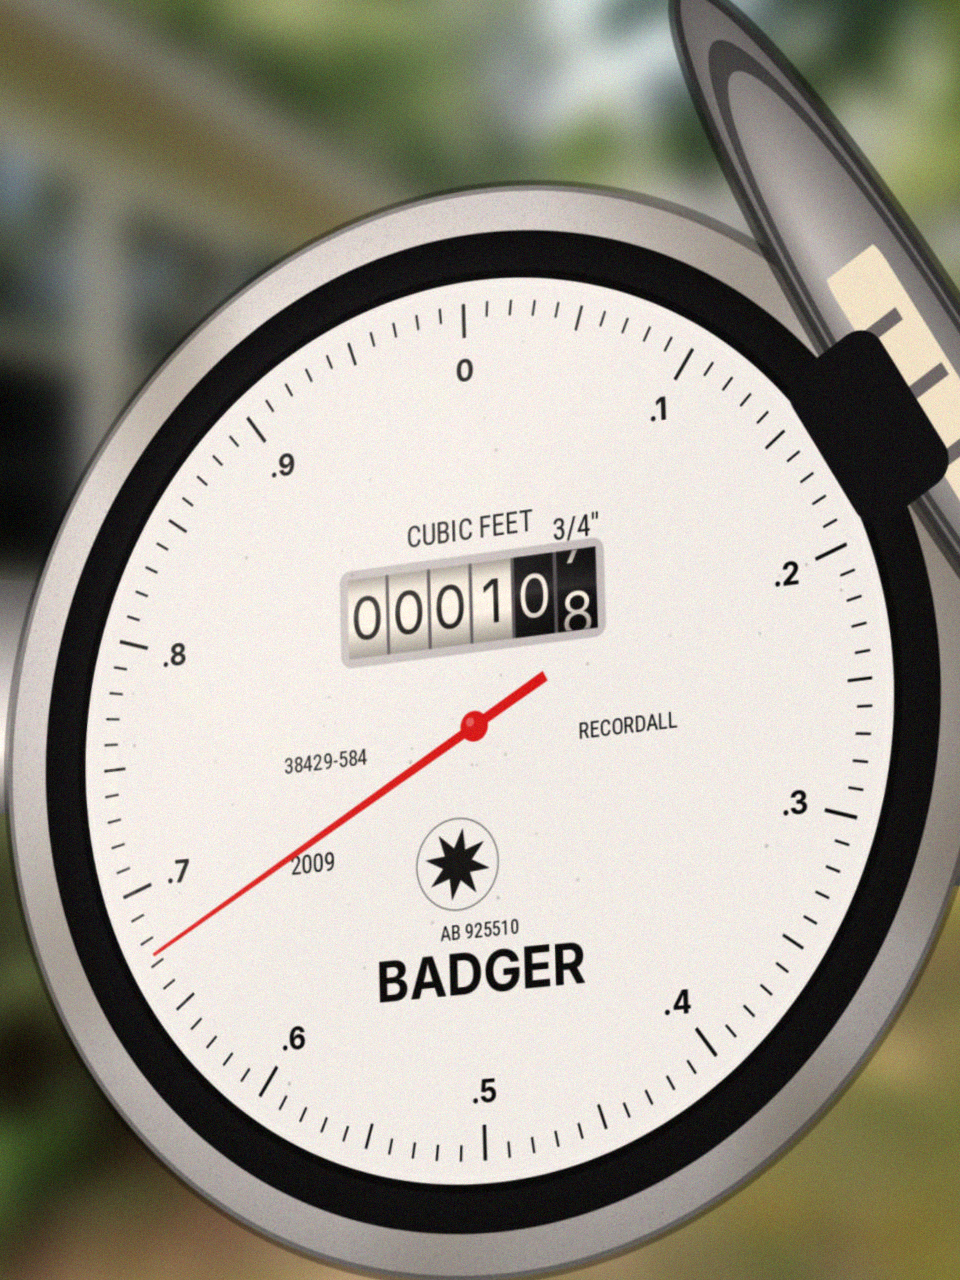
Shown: 107.67 (ft³)
